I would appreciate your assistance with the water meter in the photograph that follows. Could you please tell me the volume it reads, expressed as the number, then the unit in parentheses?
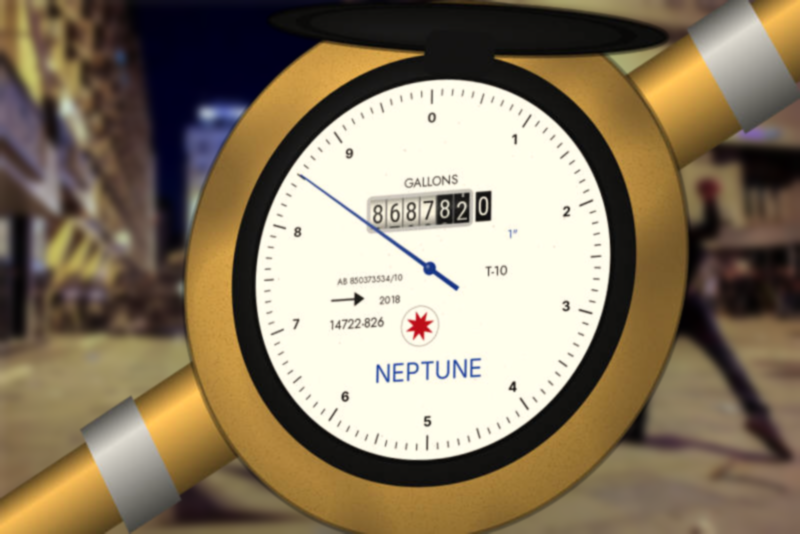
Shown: 8687818.5 (gal)
